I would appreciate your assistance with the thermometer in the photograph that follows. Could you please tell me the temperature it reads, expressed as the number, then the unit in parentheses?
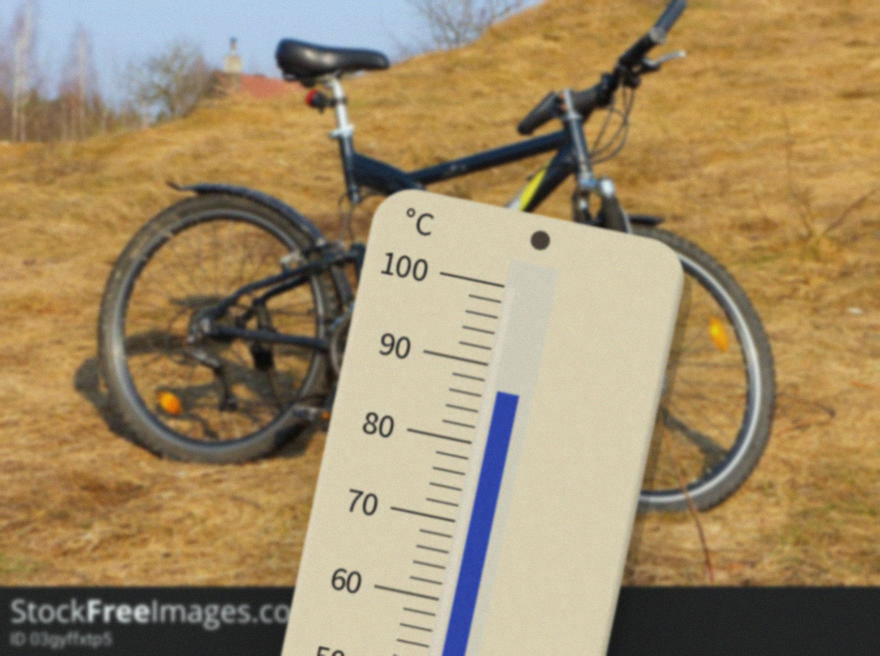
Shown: 87 (°C)
